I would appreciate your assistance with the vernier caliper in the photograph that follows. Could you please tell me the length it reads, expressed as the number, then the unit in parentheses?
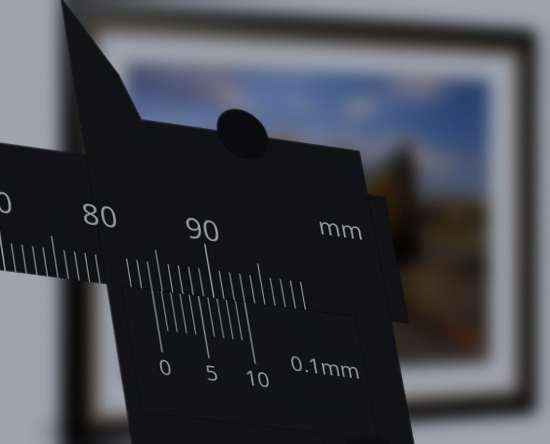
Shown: 84.0 (mm)
